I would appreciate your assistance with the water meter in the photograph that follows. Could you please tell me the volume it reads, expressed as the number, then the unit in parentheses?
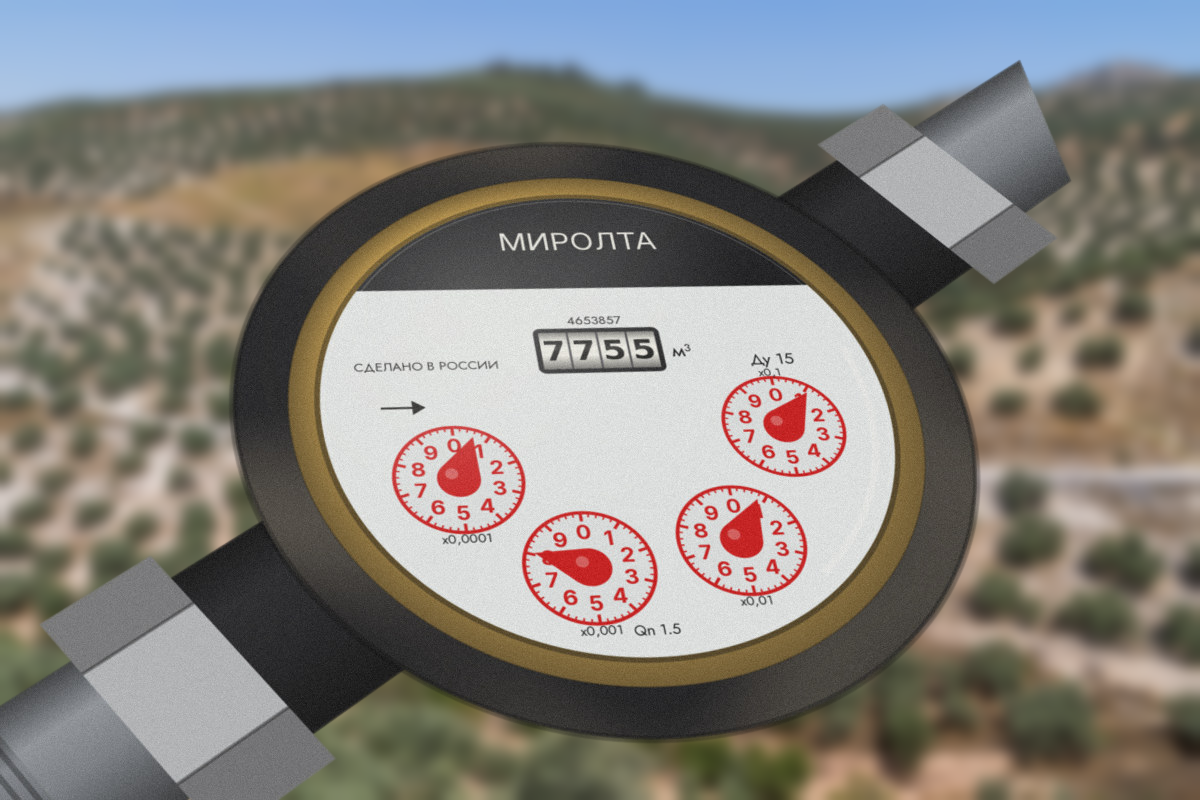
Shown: 7755.1080 (m³)
